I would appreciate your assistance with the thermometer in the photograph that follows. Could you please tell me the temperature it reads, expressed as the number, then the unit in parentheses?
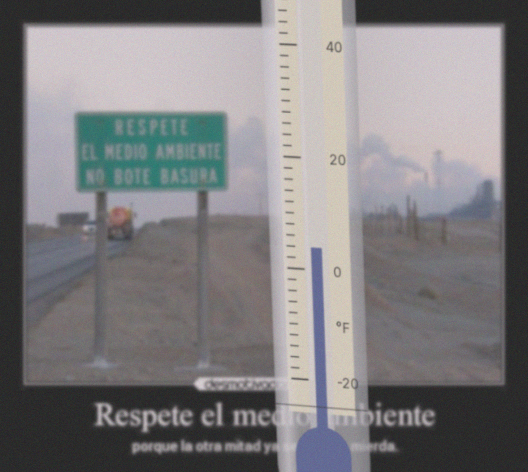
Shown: 4 (°F)
